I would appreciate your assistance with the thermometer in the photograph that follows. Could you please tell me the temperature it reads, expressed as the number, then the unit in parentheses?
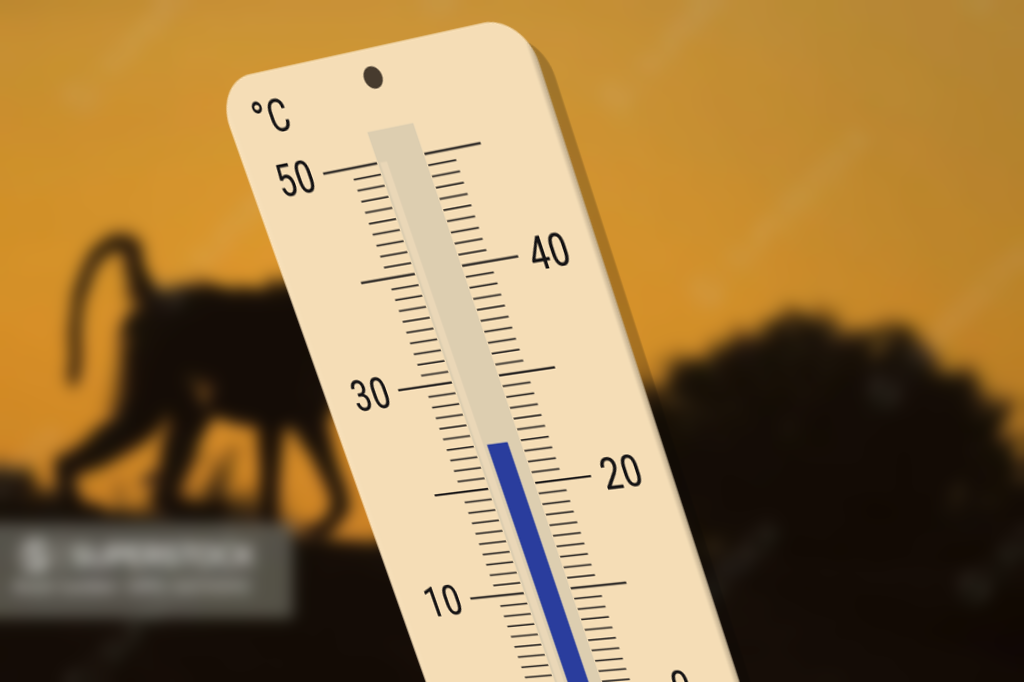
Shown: 24 (°C)
